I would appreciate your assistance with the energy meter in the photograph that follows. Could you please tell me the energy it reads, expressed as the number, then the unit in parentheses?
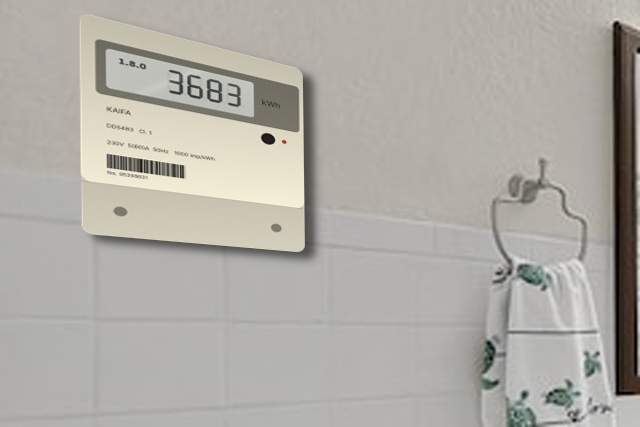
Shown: 3683 (kWh)
